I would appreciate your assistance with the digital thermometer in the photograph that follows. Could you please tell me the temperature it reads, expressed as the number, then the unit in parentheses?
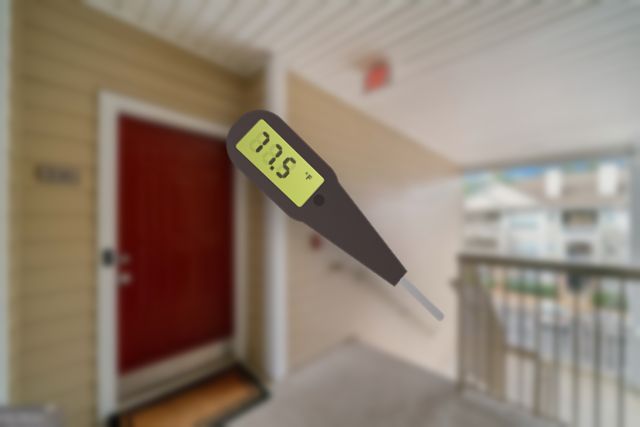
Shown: 77.5 (°F)
